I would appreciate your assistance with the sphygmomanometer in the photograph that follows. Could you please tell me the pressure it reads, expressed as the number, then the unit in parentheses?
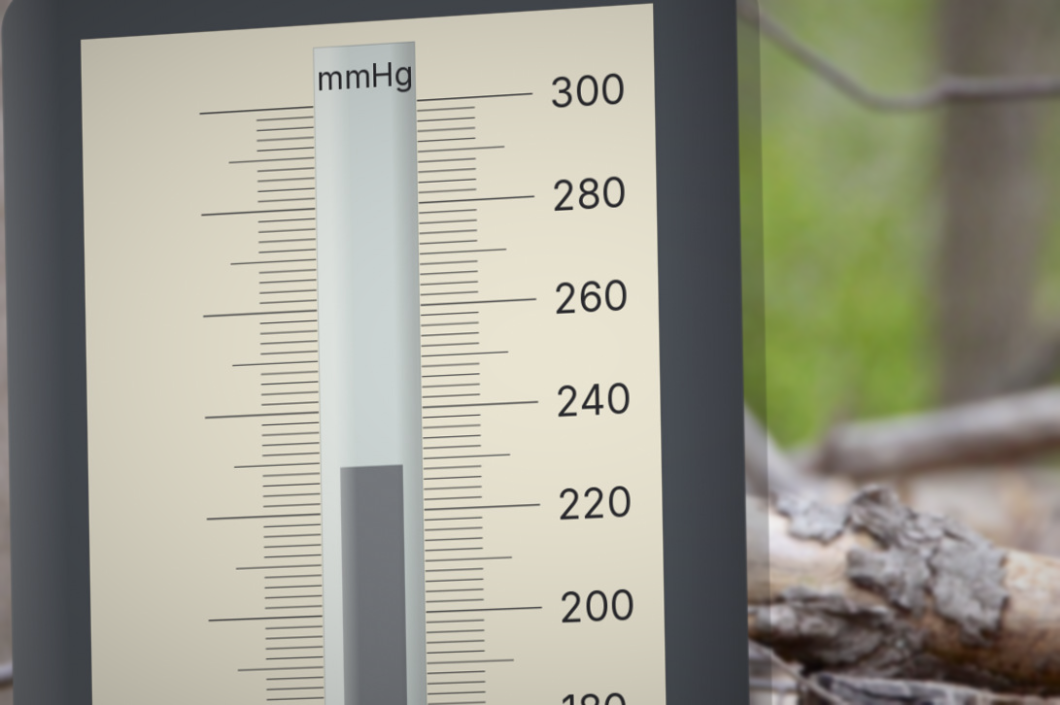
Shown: 229 (mmHg)
